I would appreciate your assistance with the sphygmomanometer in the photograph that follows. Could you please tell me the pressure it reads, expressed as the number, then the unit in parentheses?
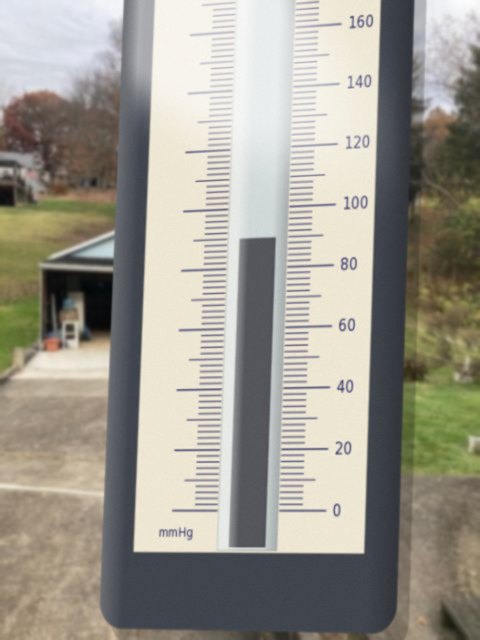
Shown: 90 (mmHg)
